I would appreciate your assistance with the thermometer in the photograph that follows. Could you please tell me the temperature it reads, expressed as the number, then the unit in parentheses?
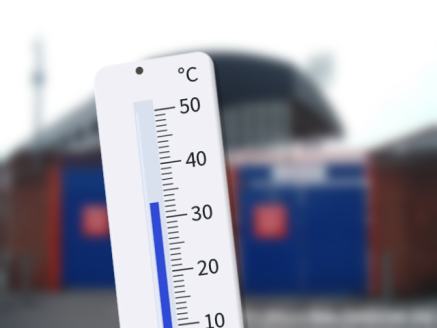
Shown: 33 (°C)
